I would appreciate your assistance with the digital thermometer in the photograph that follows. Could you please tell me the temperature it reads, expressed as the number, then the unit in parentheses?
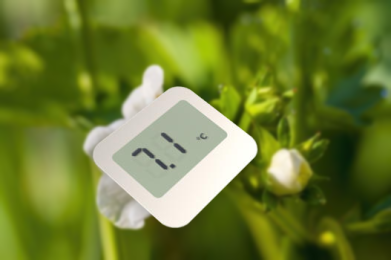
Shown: 7.1 (°C)
